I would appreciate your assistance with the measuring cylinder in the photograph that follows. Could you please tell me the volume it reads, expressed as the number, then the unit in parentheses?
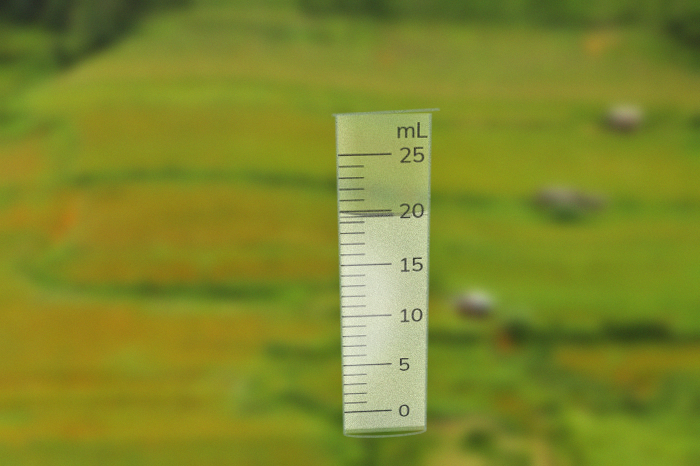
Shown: 19.5 (mL)
